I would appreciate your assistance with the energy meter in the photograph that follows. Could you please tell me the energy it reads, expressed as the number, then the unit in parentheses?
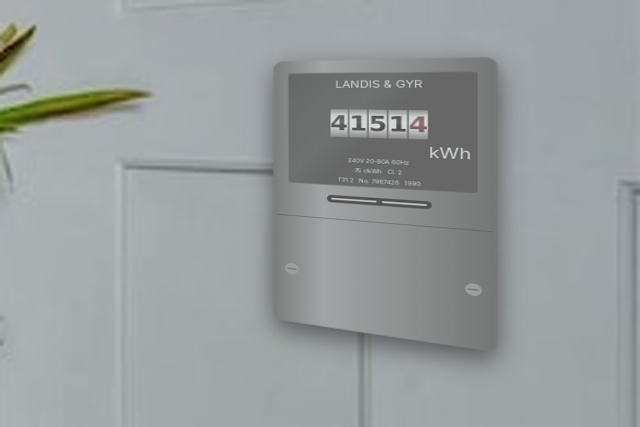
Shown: 4151.4 (kWh)
